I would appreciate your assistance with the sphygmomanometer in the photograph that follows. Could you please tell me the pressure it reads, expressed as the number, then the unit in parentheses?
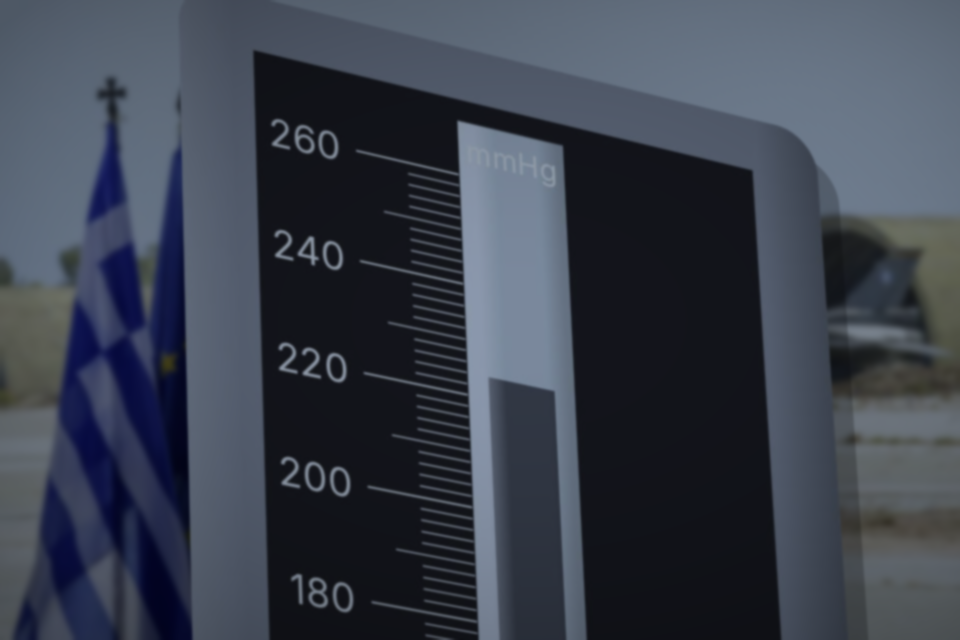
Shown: 224 (mmHg)
